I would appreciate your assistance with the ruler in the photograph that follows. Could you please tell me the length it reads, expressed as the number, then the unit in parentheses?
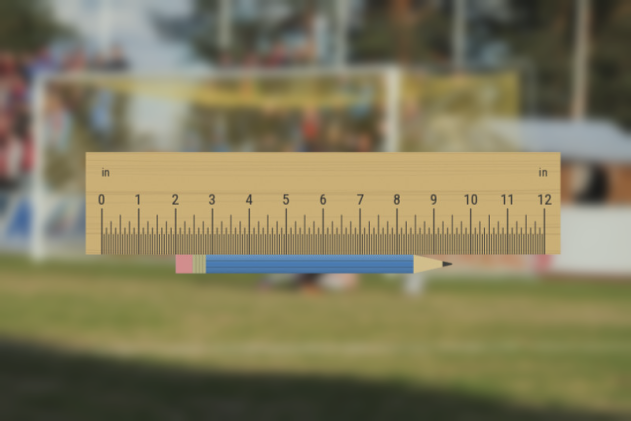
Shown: 7.5 (in)
